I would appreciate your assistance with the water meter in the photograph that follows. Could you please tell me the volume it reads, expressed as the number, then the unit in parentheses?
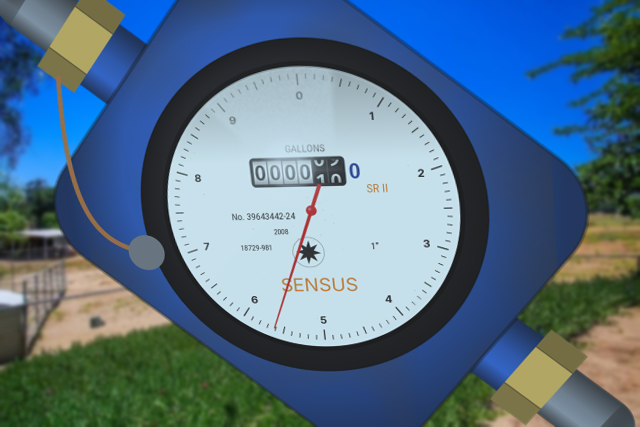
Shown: 95.6 (gal)
